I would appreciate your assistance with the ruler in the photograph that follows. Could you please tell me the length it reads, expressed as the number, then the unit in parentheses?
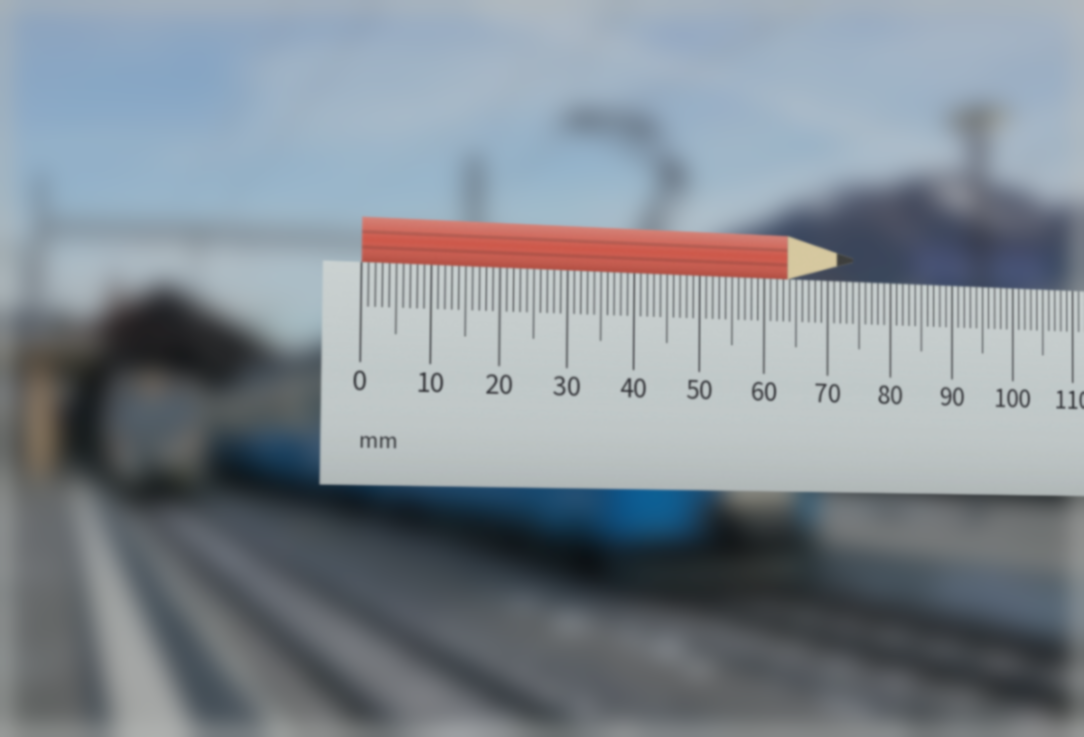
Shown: 74 (mm)
